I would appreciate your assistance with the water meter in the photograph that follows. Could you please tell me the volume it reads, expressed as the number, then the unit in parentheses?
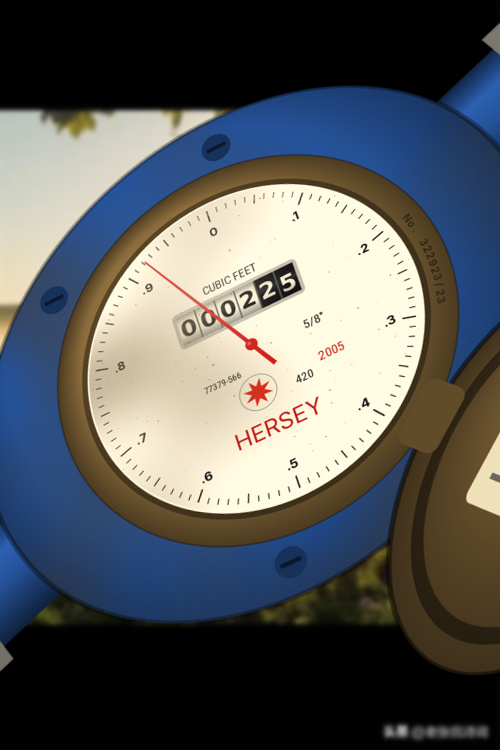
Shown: 224.92 (ft³)
